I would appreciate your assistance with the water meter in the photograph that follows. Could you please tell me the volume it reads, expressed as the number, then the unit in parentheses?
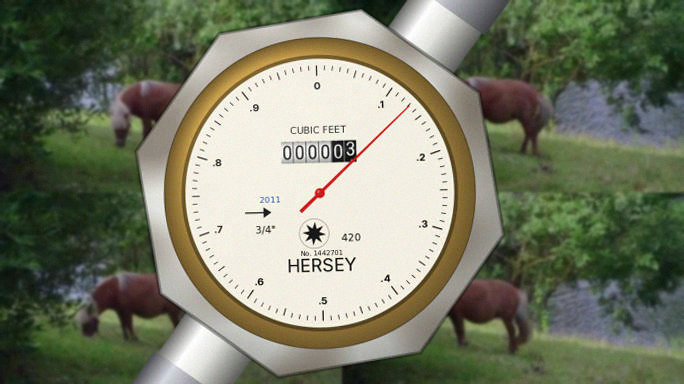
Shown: 3.13 (ft³)
